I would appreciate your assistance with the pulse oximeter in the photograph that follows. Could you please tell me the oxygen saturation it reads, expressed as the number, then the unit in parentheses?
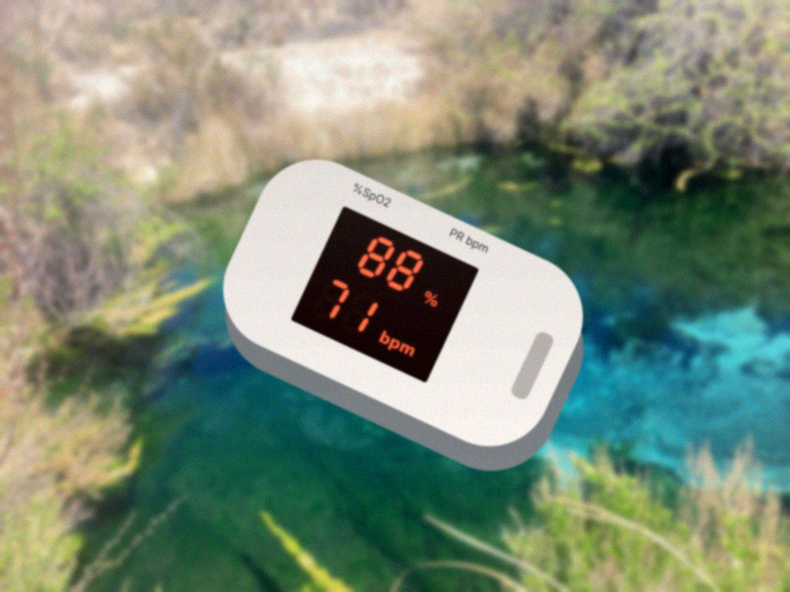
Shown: 88 (%)
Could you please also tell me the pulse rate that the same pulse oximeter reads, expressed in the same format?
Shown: 71 (bpm)
